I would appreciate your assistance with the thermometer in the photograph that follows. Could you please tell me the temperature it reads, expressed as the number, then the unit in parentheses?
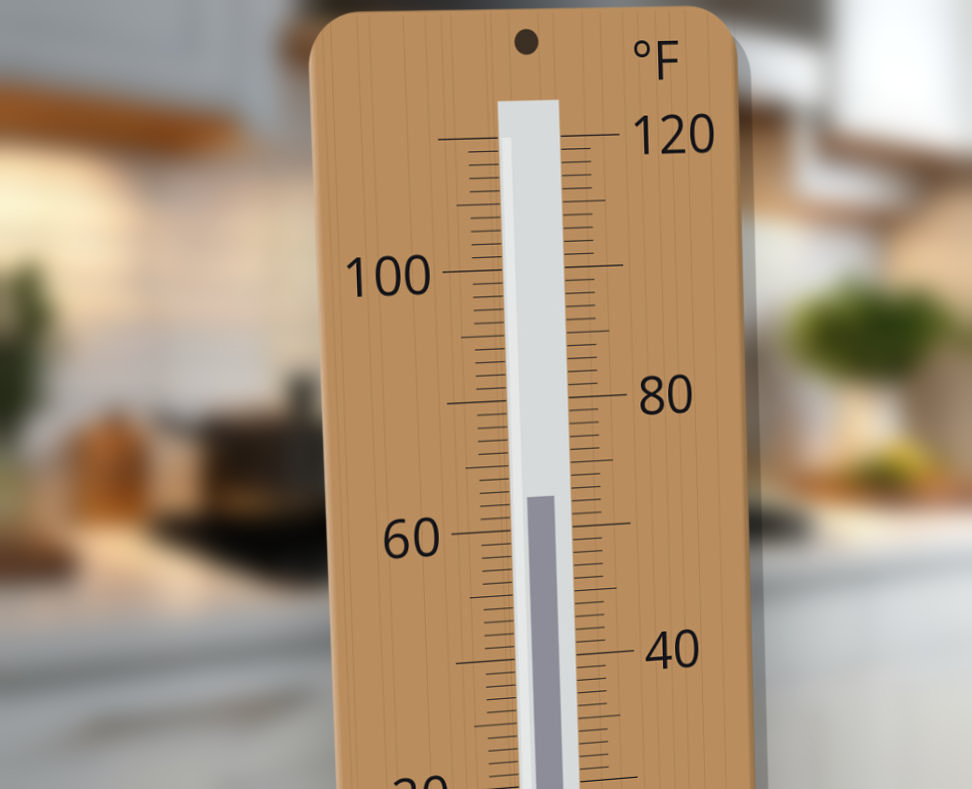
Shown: 65 (°F)
